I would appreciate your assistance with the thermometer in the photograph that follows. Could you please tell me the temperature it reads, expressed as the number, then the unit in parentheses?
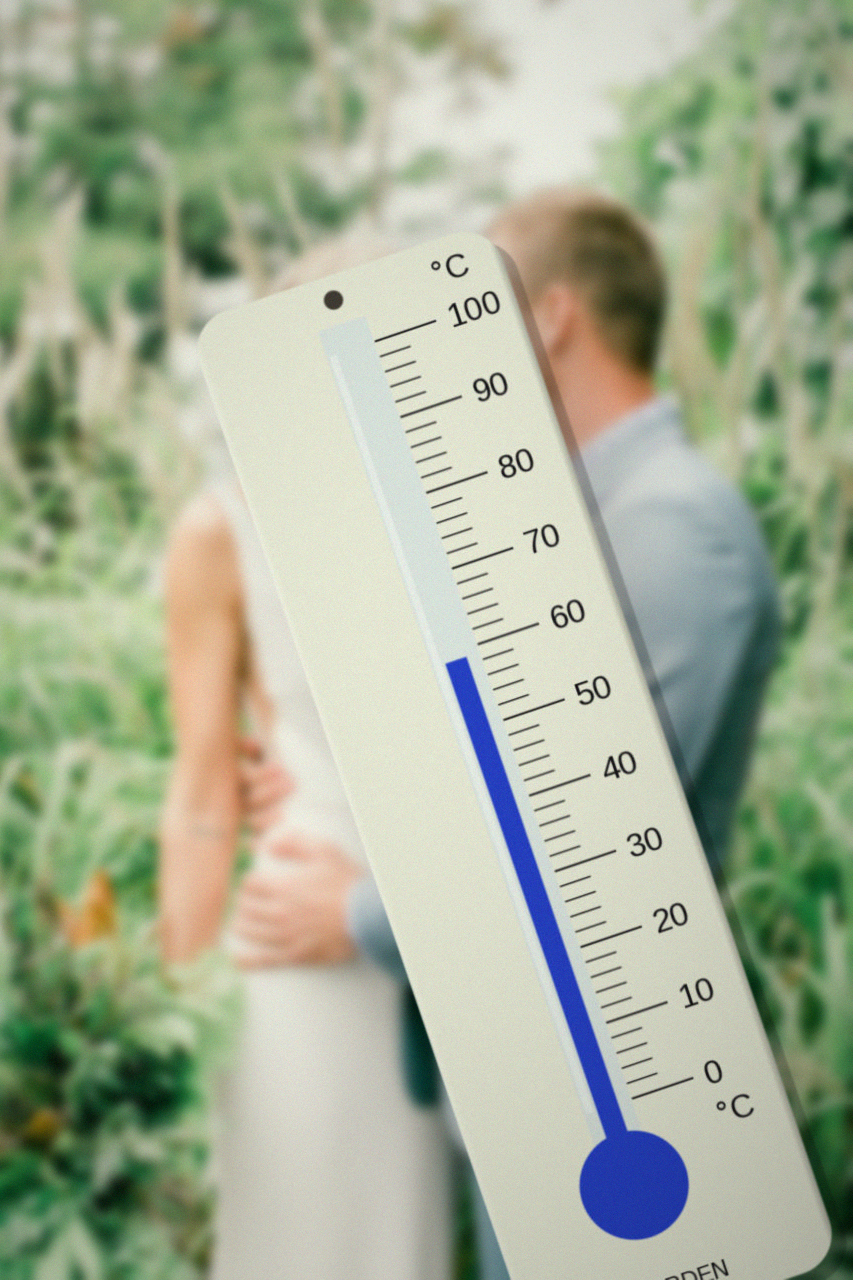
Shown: 59 (°C)
